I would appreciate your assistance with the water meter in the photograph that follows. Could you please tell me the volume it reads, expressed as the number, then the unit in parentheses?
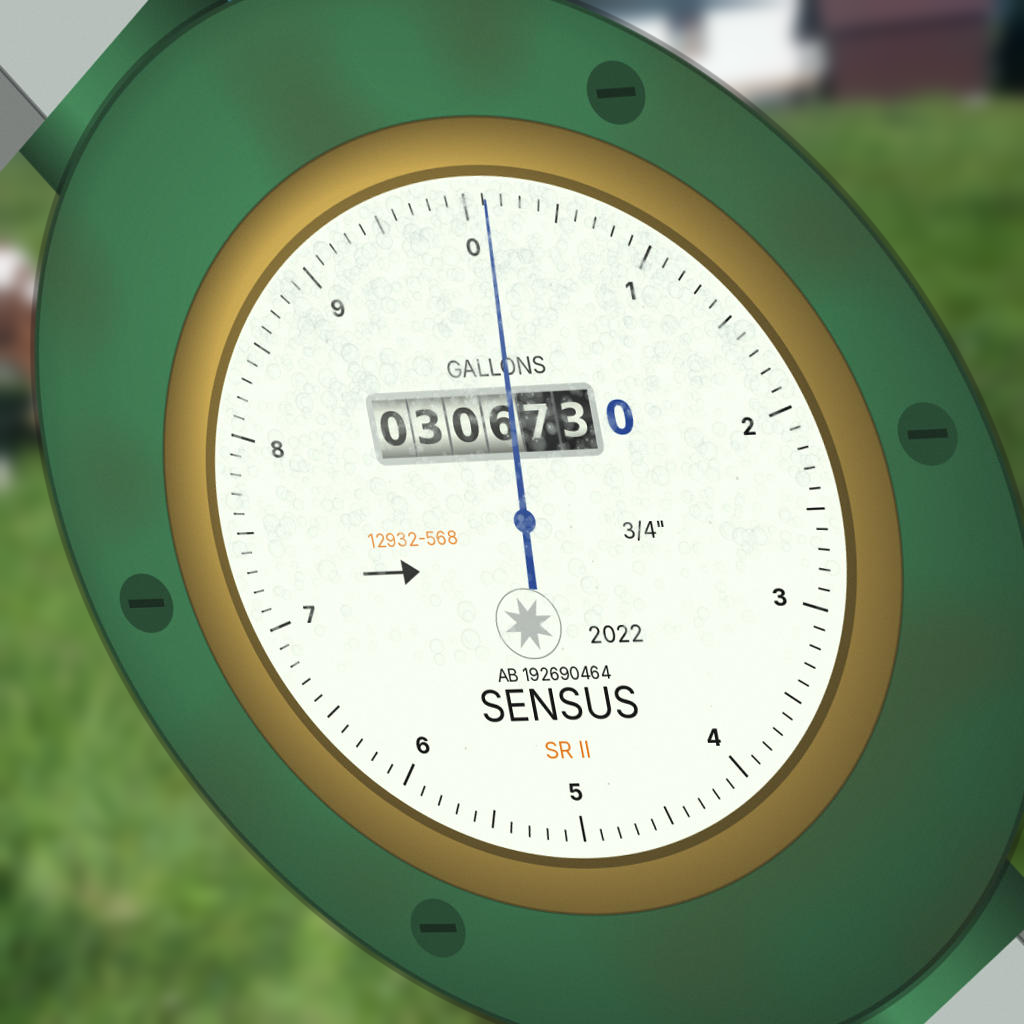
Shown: 306730.1 (gal)
